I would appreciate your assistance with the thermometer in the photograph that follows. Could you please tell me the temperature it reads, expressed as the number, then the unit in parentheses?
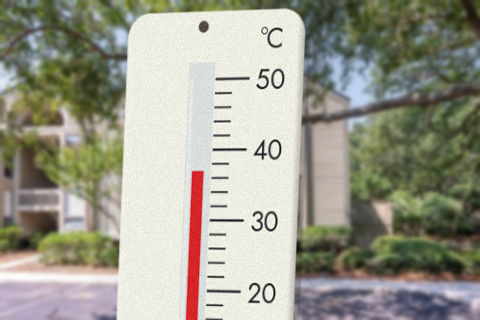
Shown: 37 (°C)
